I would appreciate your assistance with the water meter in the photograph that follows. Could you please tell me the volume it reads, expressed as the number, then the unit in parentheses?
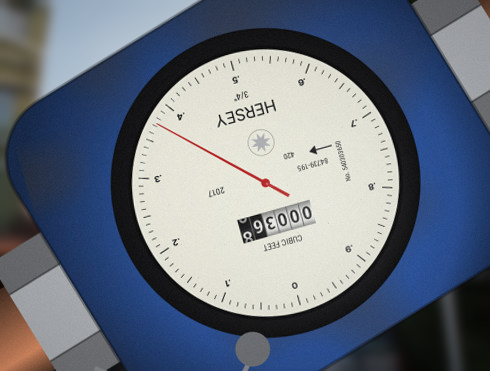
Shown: 368.37 (ft³)
